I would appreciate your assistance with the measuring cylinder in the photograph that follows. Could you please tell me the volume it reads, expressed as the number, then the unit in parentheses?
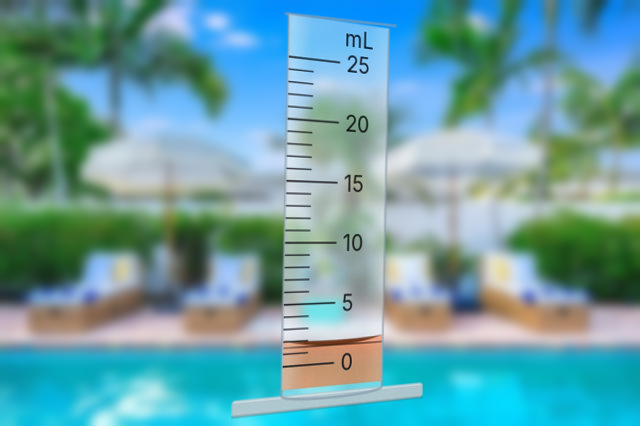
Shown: 1.5 (mL)
